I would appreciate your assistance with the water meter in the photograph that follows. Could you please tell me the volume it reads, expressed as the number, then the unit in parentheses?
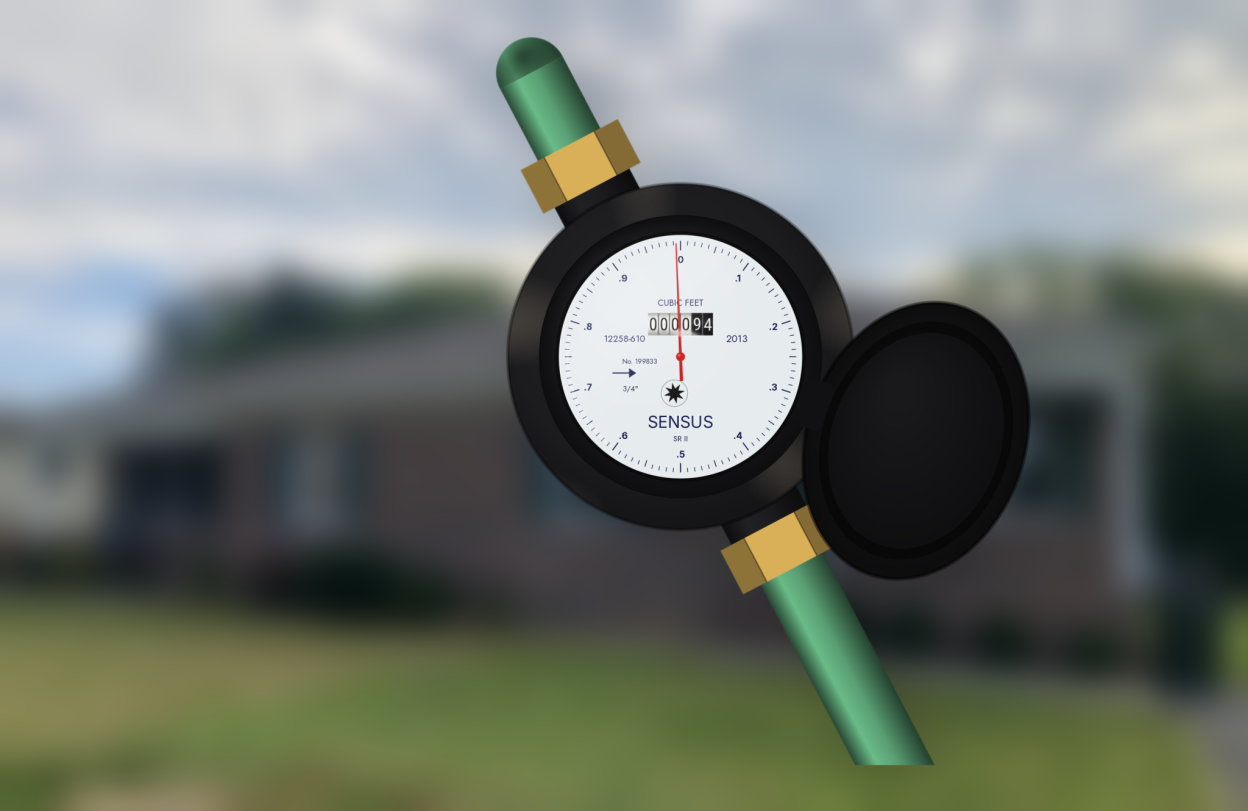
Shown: 93.99 (ft³)
